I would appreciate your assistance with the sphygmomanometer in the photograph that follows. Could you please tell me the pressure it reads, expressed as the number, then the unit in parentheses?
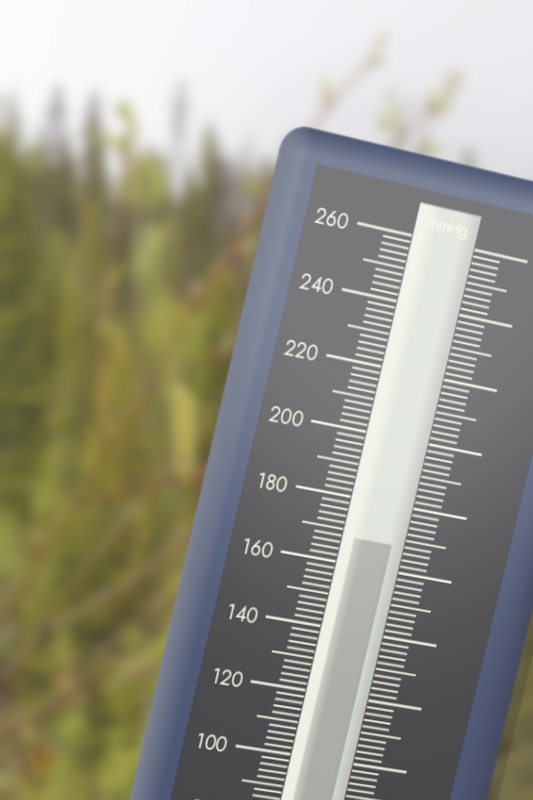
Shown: 168 (mmHg)
